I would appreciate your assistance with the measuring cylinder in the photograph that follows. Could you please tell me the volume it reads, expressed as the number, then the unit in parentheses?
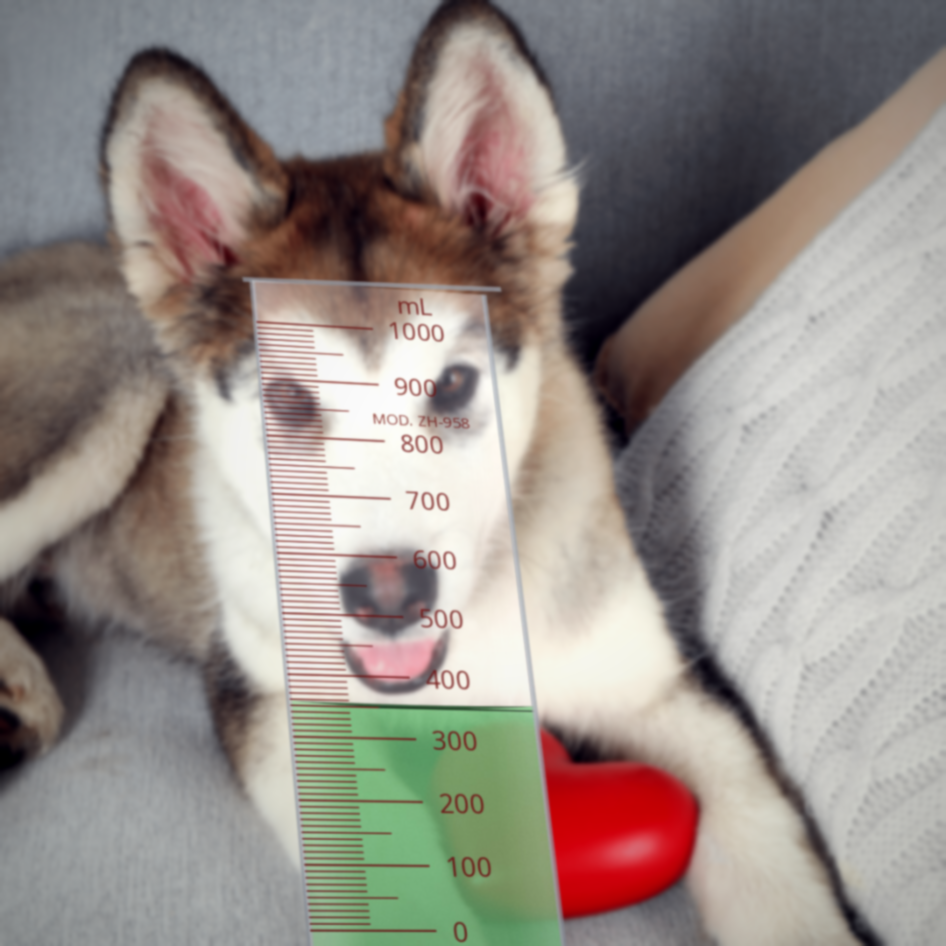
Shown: 350 (mL)
